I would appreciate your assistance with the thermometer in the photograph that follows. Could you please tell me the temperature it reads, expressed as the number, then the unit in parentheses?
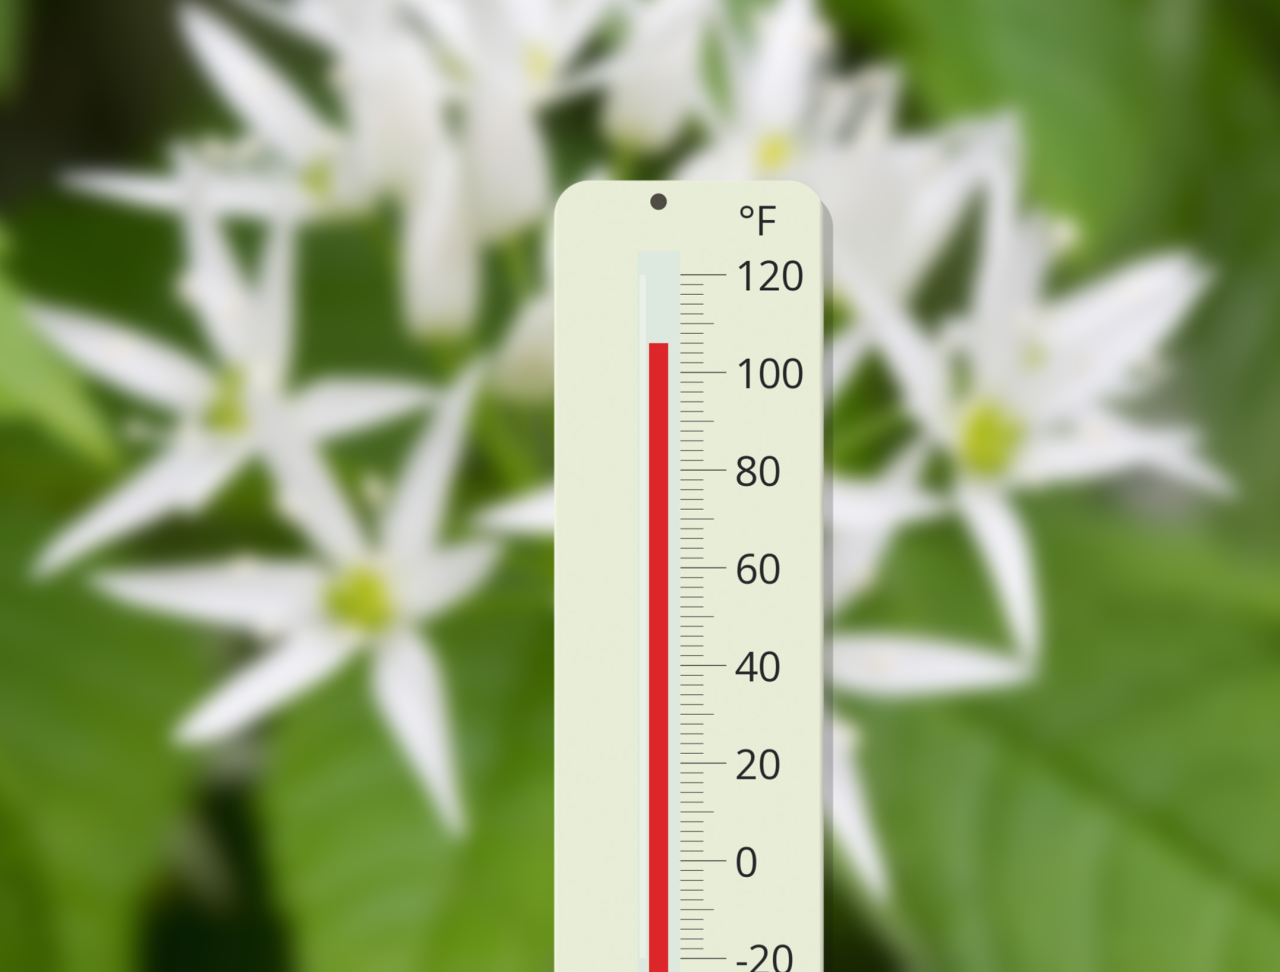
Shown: 106 (°F)
